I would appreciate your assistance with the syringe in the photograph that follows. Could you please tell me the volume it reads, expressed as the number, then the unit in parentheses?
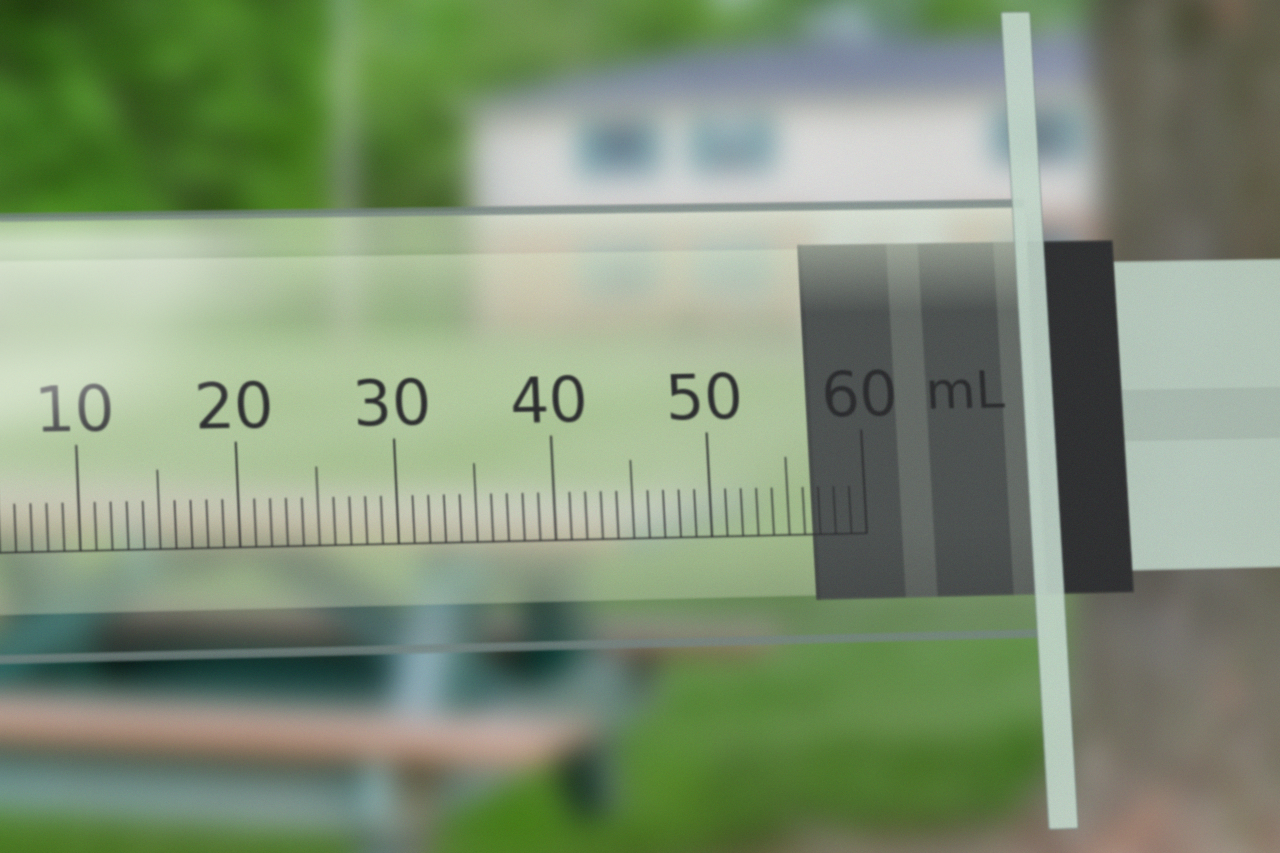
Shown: 56.5 (mL)
